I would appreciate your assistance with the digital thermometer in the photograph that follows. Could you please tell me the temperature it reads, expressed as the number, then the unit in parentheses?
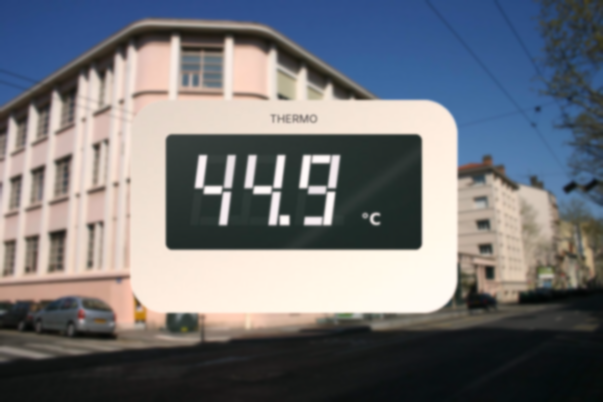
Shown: 44.9 (°C)
